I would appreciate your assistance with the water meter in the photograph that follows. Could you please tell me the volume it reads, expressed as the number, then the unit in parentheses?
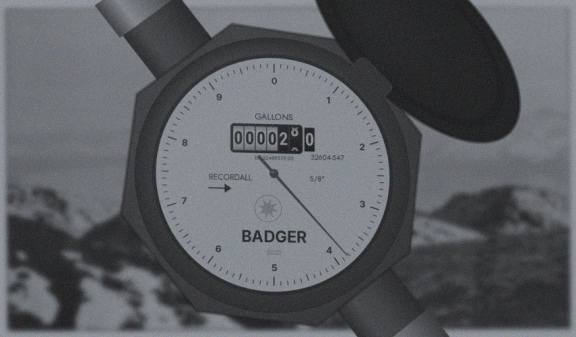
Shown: 283.8 (gal)
